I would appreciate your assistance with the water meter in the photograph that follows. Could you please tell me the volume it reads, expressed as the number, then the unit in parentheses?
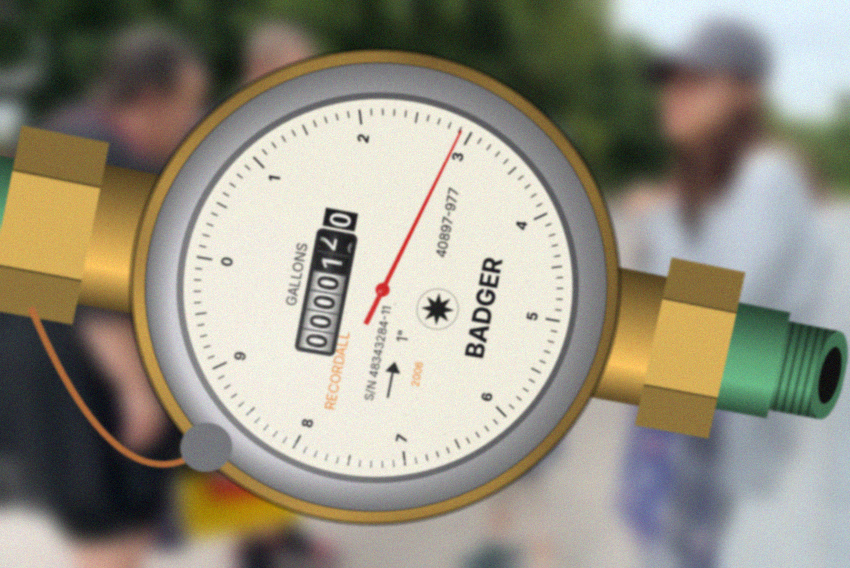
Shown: 122.9 (gal)
